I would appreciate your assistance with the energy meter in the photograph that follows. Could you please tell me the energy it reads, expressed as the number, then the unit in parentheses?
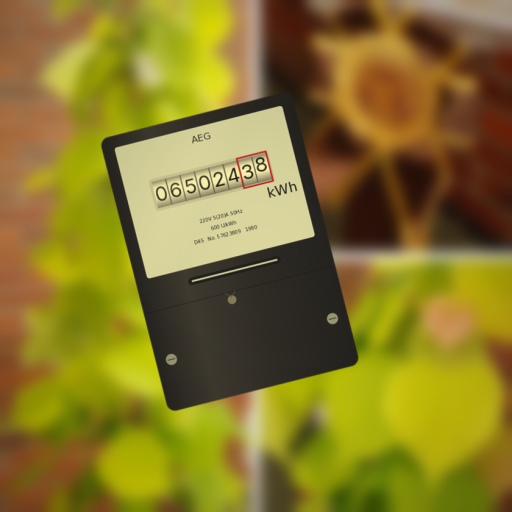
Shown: 65024.38 (kWh)
